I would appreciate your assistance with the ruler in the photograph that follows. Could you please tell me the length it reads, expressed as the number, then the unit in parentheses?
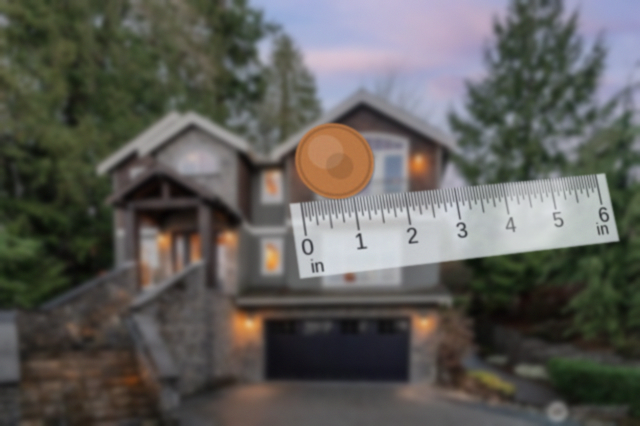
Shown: 1.5 (in)
